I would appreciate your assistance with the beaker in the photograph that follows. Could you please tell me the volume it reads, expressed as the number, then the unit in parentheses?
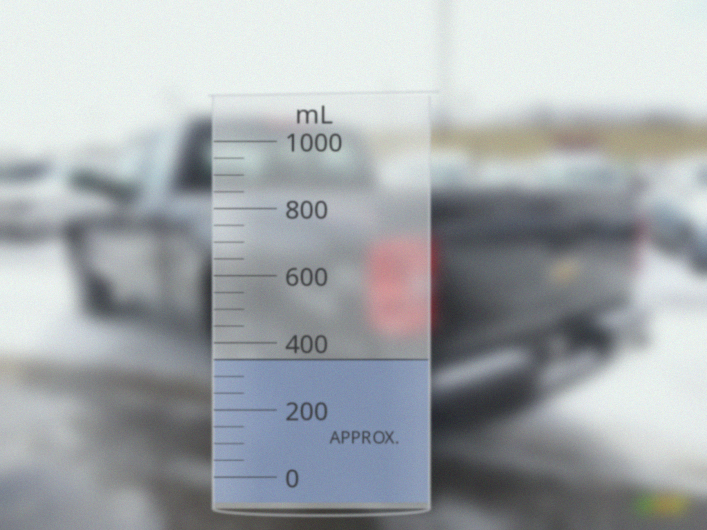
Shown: 350 (mL)
